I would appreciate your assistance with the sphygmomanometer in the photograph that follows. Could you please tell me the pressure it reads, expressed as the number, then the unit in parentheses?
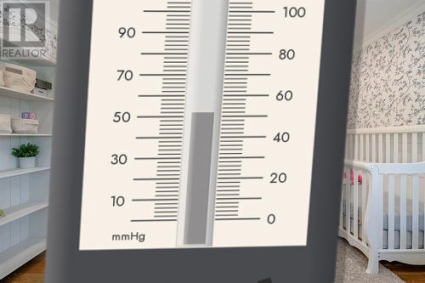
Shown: 52 (mmHg)
